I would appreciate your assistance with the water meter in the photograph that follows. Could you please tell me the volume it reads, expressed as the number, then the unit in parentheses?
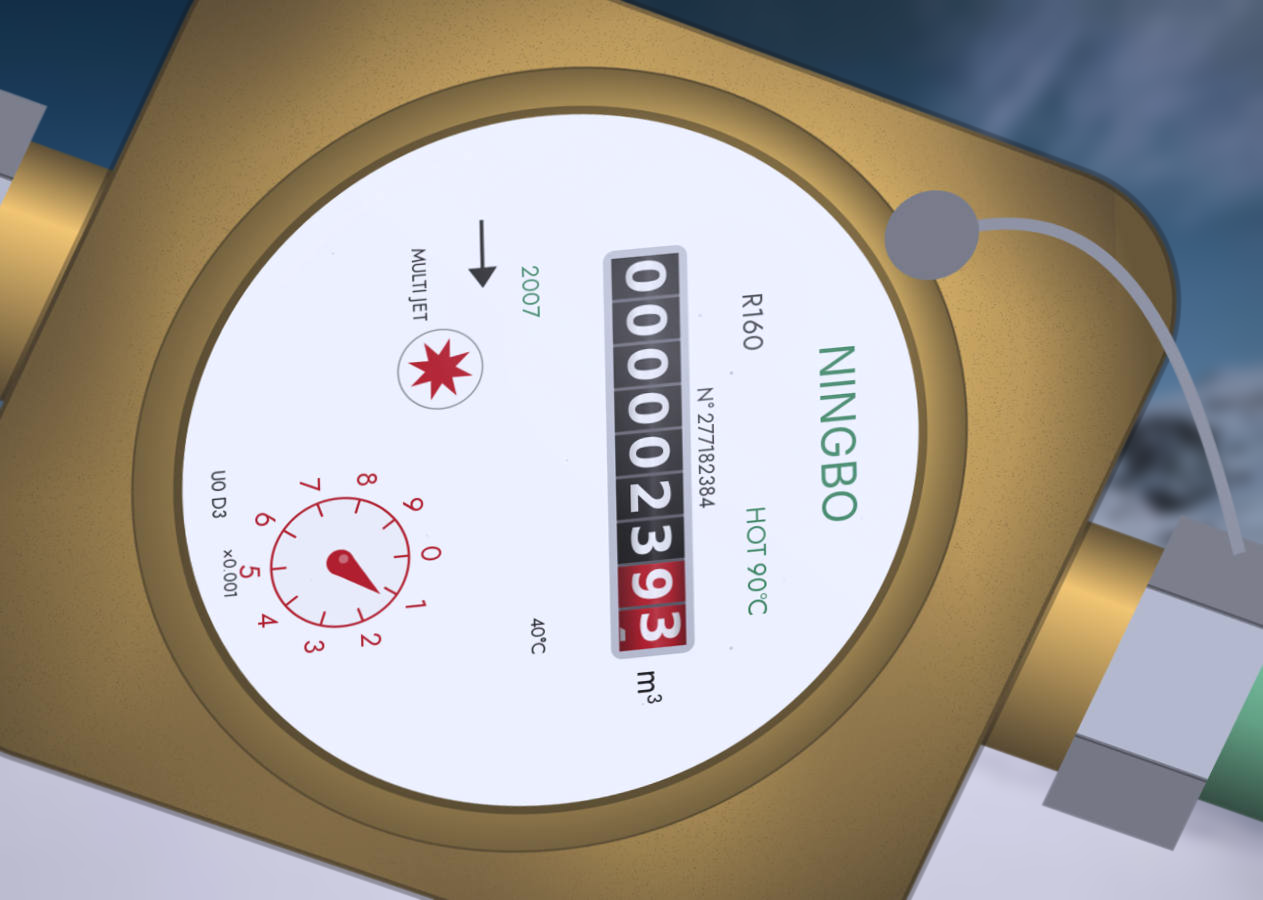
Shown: 23.931 (m³)
